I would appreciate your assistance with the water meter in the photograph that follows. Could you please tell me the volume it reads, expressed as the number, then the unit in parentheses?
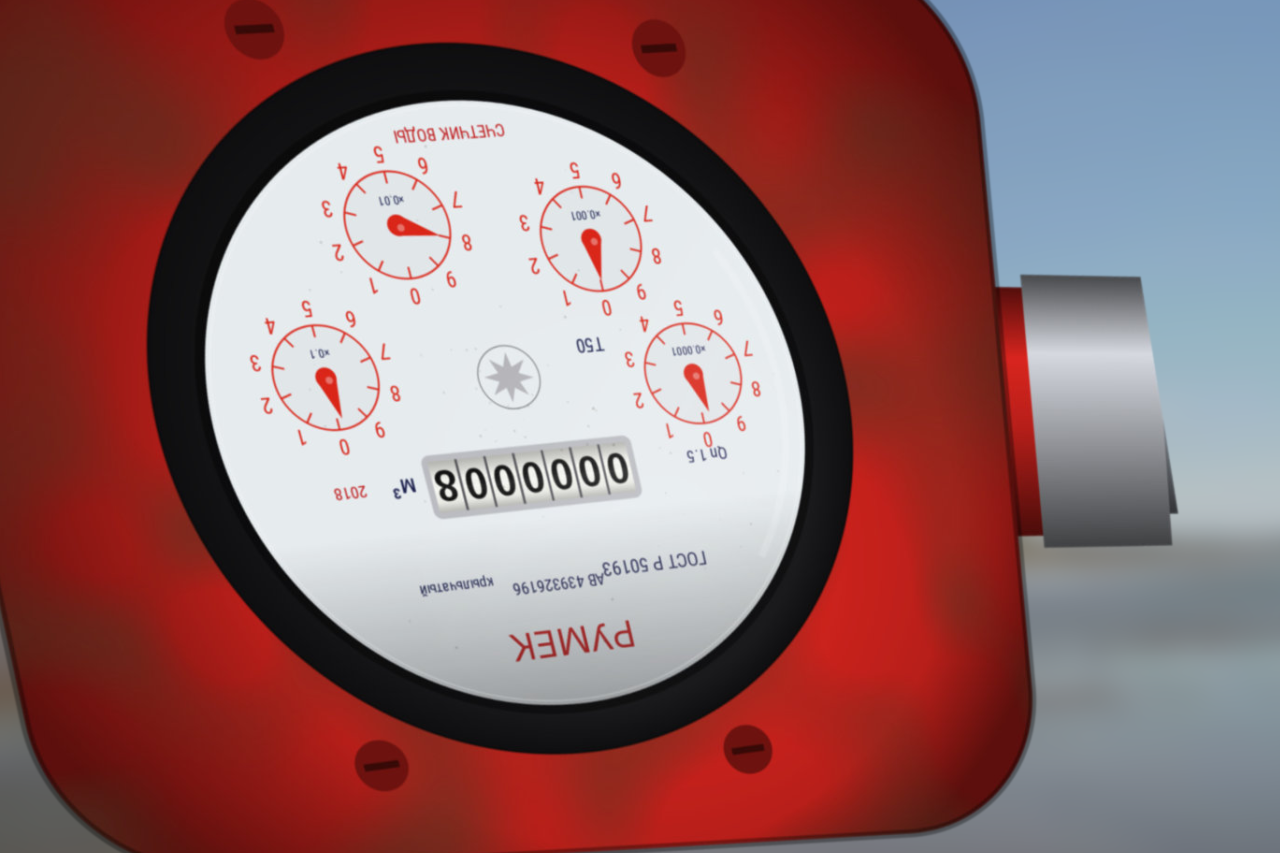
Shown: 7.9799 (m³)
